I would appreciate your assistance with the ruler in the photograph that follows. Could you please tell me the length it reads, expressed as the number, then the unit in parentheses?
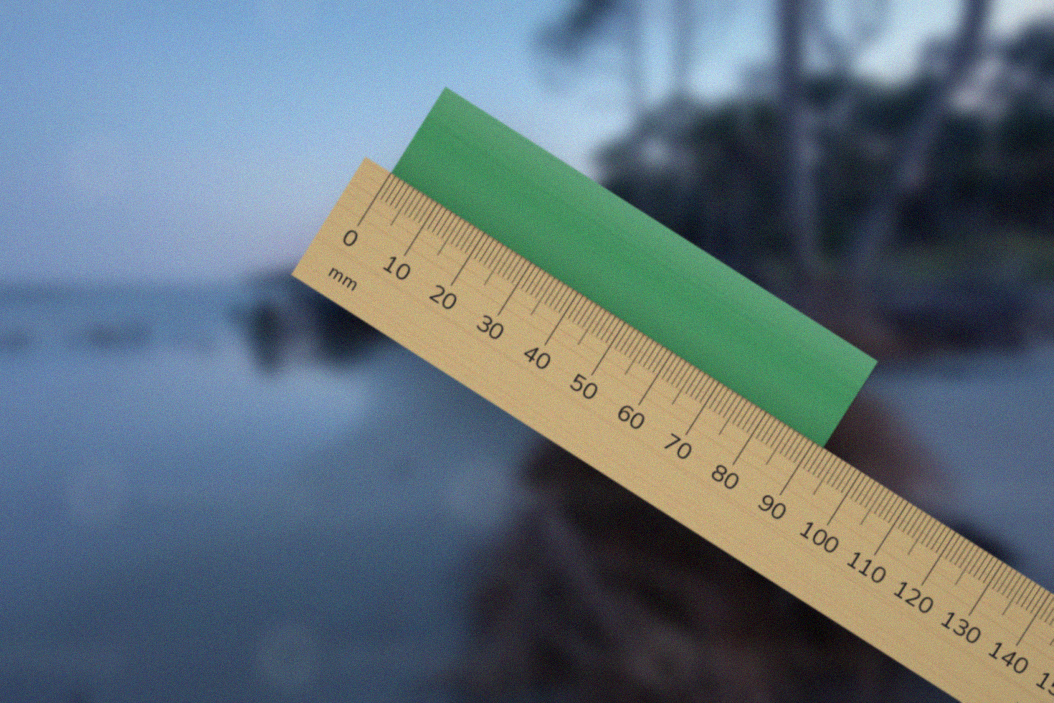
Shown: 92 (mm)
